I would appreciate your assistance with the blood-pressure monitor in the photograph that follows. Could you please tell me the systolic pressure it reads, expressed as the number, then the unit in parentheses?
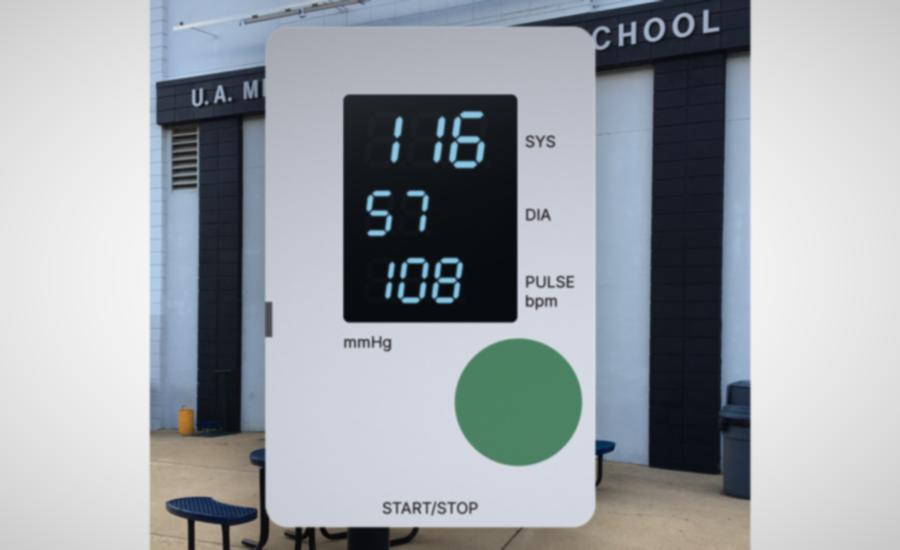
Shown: 116 (mmHg)
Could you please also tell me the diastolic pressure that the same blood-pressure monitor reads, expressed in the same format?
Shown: 57 (mmHg)
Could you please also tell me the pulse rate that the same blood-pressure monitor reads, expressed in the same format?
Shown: 108 (bpm)
